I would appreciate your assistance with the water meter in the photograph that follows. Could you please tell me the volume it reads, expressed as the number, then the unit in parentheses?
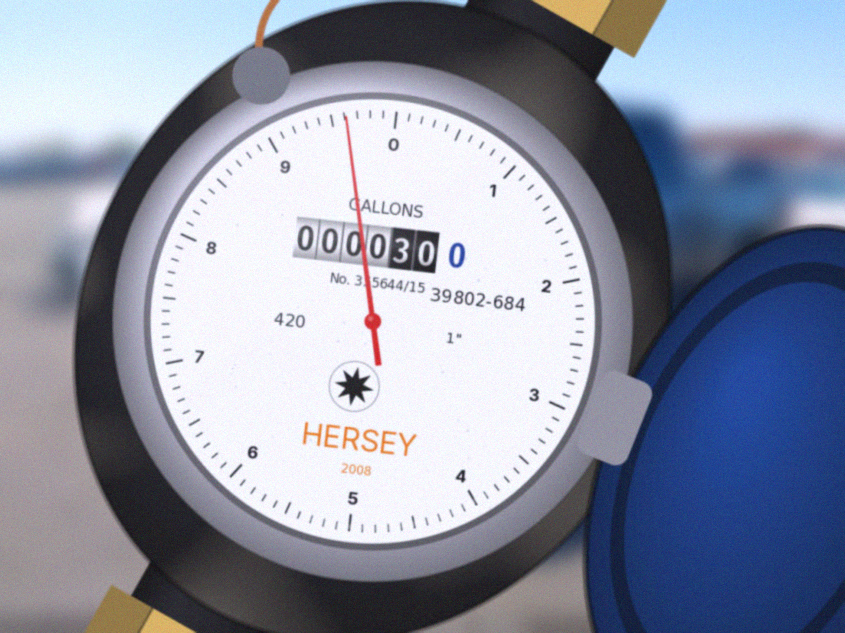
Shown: 299.6 (gal)
